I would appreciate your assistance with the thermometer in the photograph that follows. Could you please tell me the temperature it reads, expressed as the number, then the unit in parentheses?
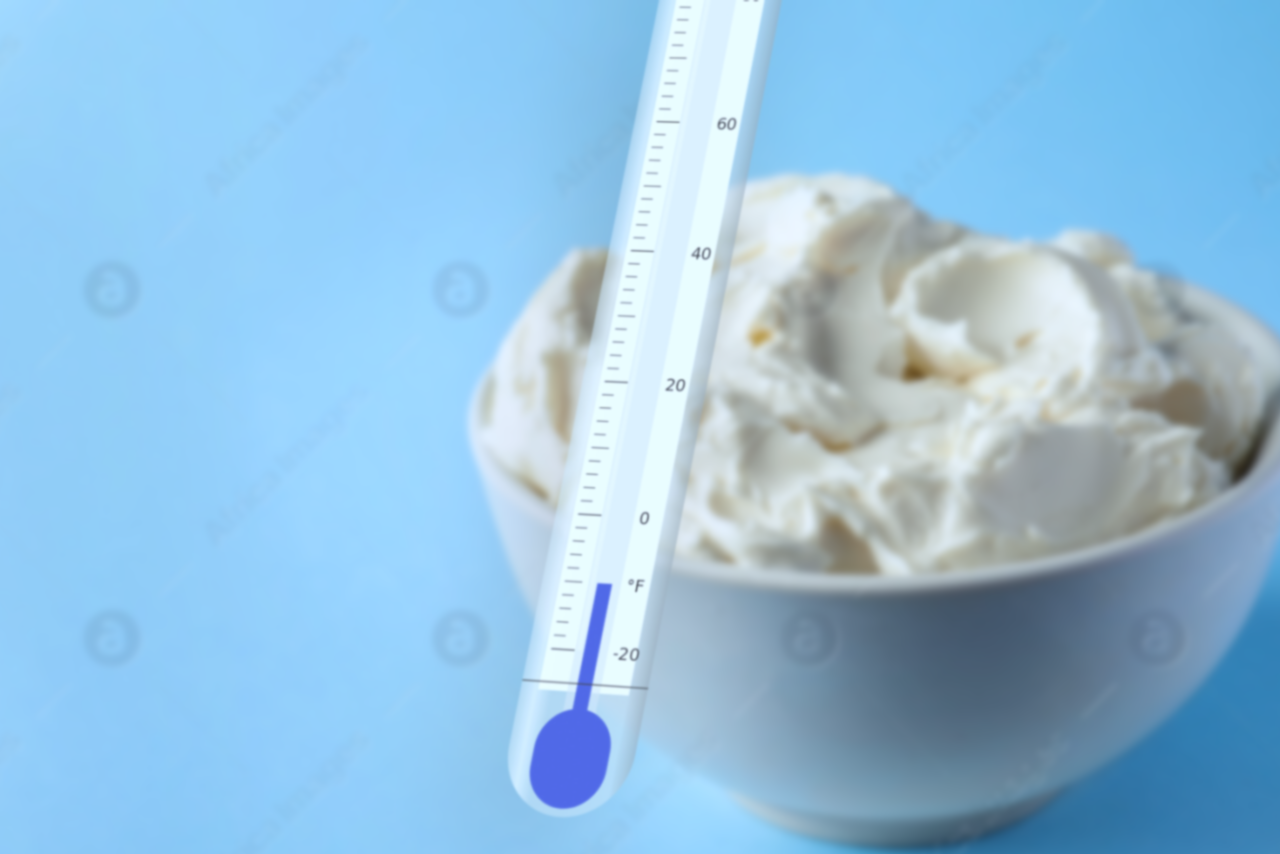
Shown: -10 (°F)
